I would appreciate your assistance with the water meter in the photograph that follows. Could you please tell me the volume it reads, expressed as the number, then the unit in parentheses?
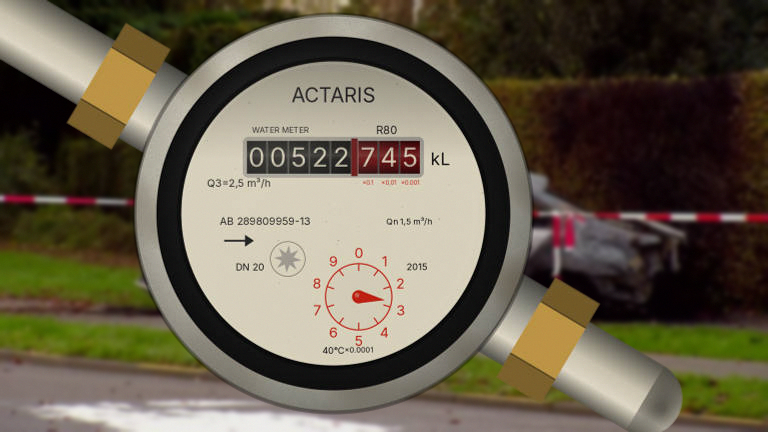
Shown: 522.7452 (kL)
